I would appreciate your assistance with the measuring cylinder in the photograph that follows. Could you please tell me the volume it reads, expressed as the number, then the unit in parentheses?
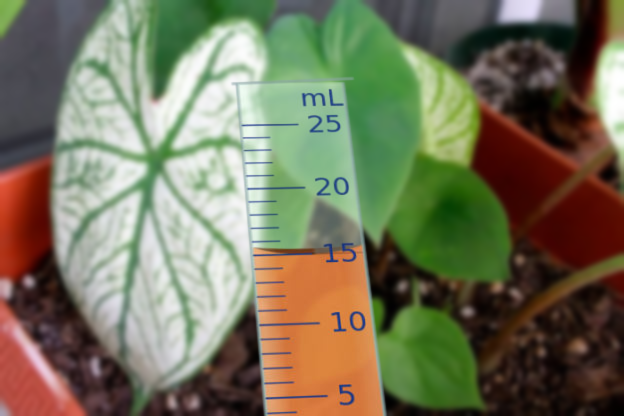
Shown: 15 (mL)
